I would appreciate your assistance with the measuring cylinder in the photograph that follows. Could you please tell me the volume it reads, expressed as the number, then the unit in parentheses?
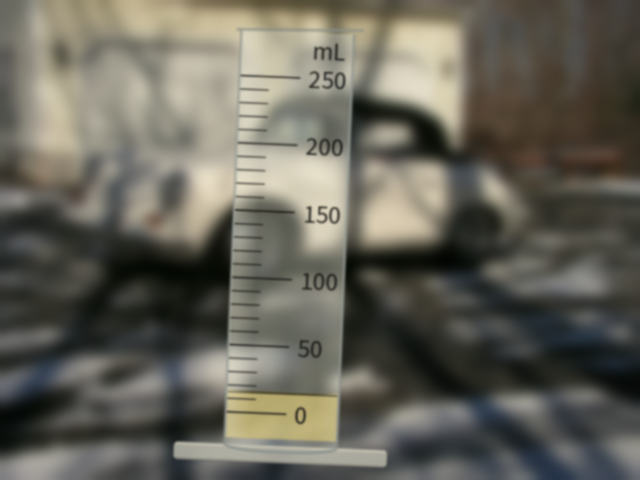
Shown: 15 (mL)
